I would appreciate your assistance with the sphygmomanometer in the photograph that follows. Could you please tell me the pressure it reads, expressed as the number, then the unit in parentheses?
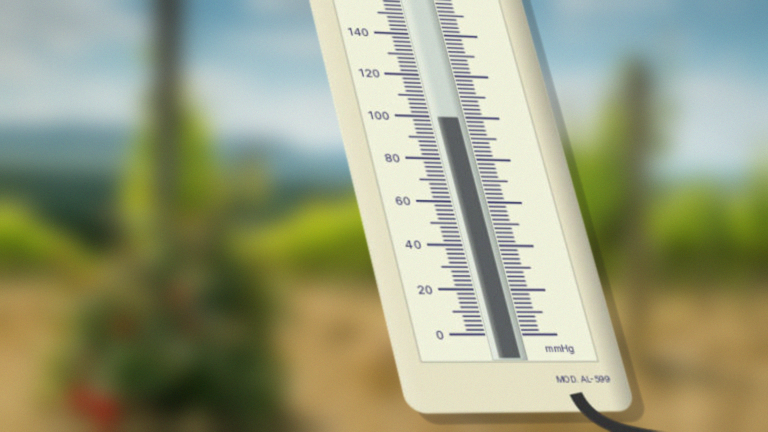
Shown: 100 (mmHg)
